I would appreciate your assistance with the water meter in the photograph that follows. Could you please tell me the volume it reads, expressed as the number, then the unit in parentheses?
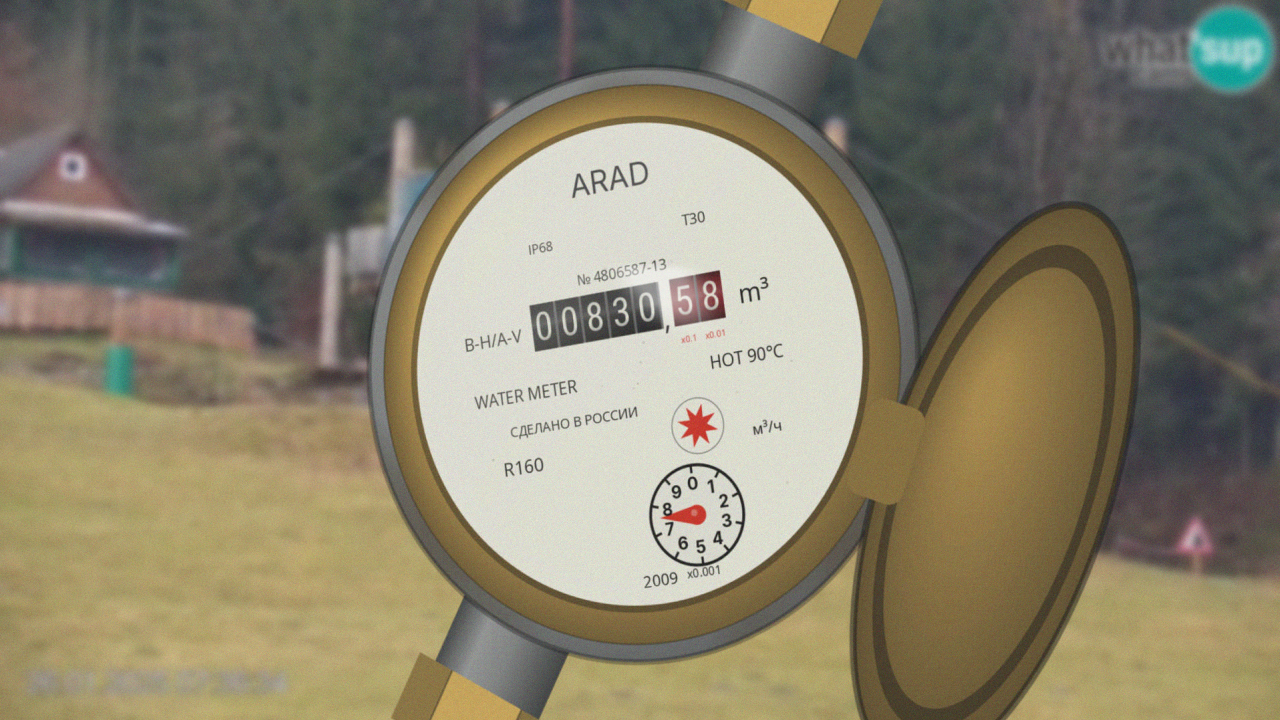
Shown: 830.587 (m³)
